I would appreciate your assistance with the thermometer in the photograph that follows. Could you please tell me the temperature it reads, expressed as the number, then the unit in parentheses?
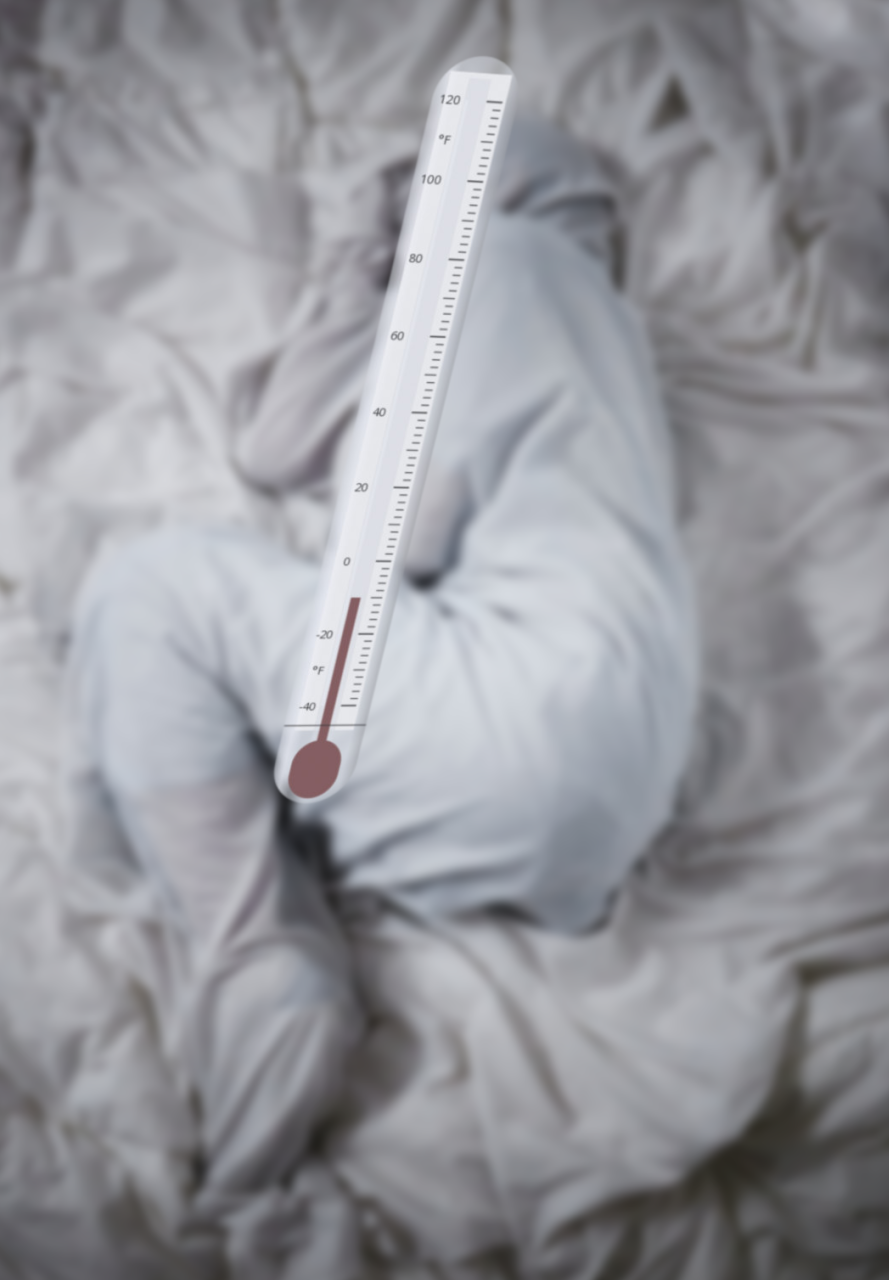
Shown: -10 (°F)
